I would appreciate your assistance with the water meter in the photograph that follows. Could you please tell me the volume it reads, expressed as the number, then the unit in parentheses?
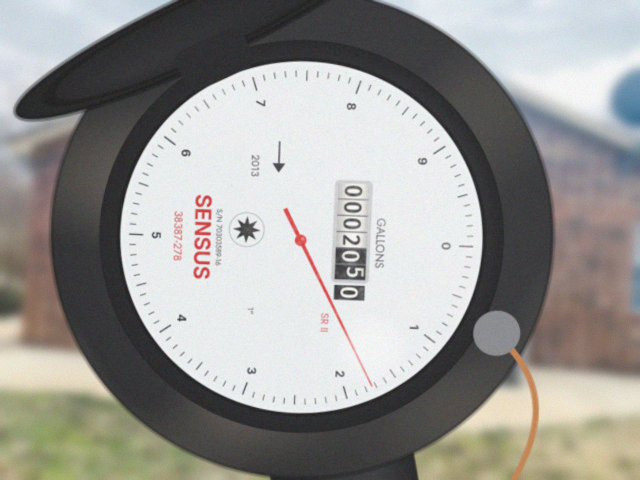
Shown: 2051.7 (gal)
